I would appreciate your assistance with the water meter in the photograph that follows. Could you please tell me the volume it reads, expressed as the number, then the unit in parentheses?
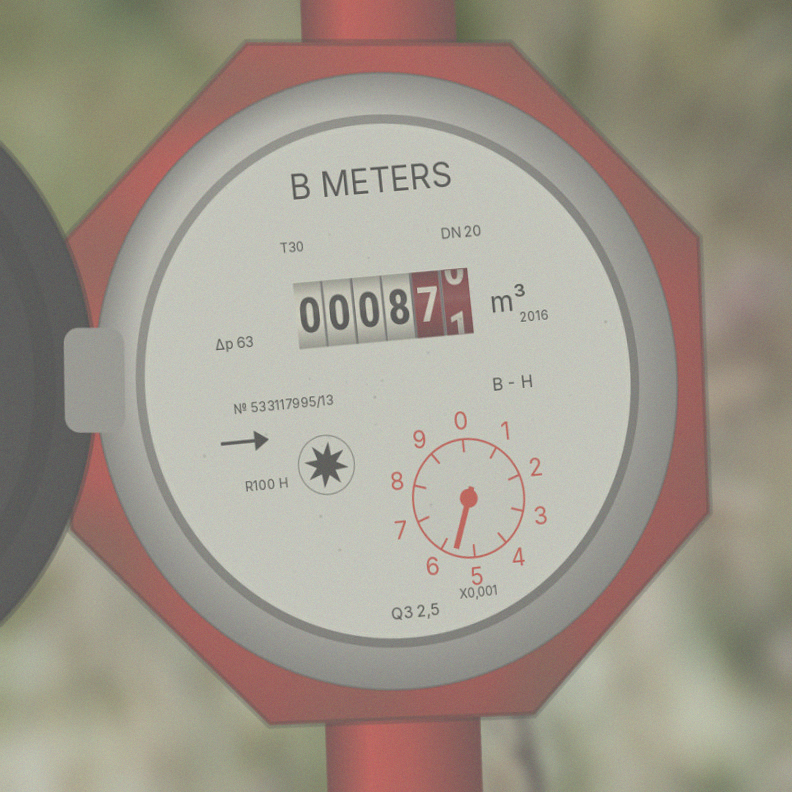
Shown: 8.705 (m³)
